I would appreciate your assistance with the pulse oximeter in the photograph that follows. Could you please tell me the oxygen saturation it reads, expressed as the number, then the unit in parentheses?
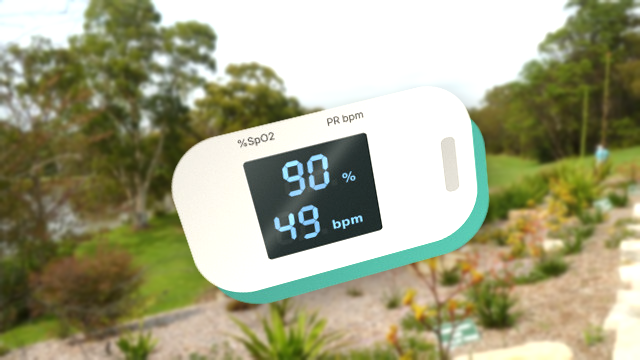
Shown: 90 (%)
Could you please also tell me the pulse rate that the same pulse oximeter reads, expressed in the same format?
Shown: 49 (bpm)
